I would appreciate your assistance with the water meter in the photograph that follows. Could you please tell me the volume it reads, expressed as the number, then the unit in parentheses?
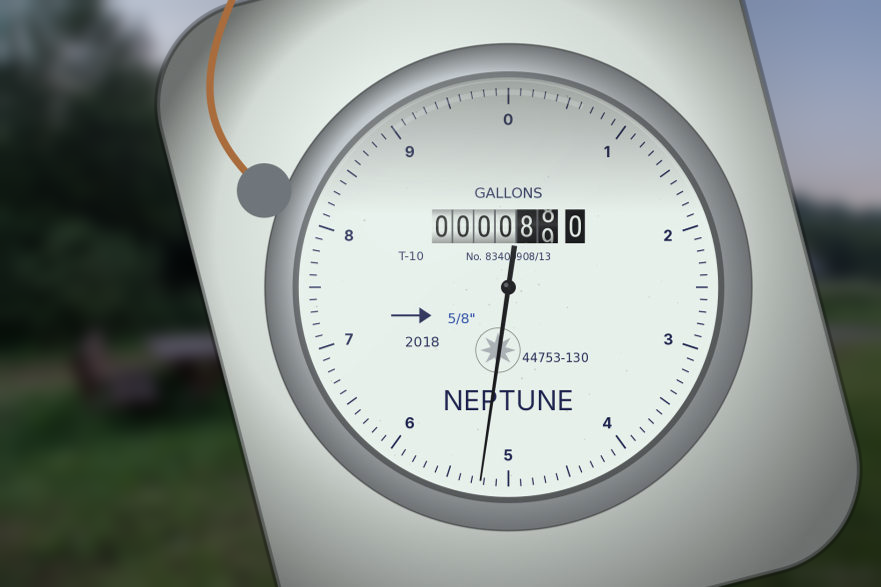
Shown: 885.2 (gal)
